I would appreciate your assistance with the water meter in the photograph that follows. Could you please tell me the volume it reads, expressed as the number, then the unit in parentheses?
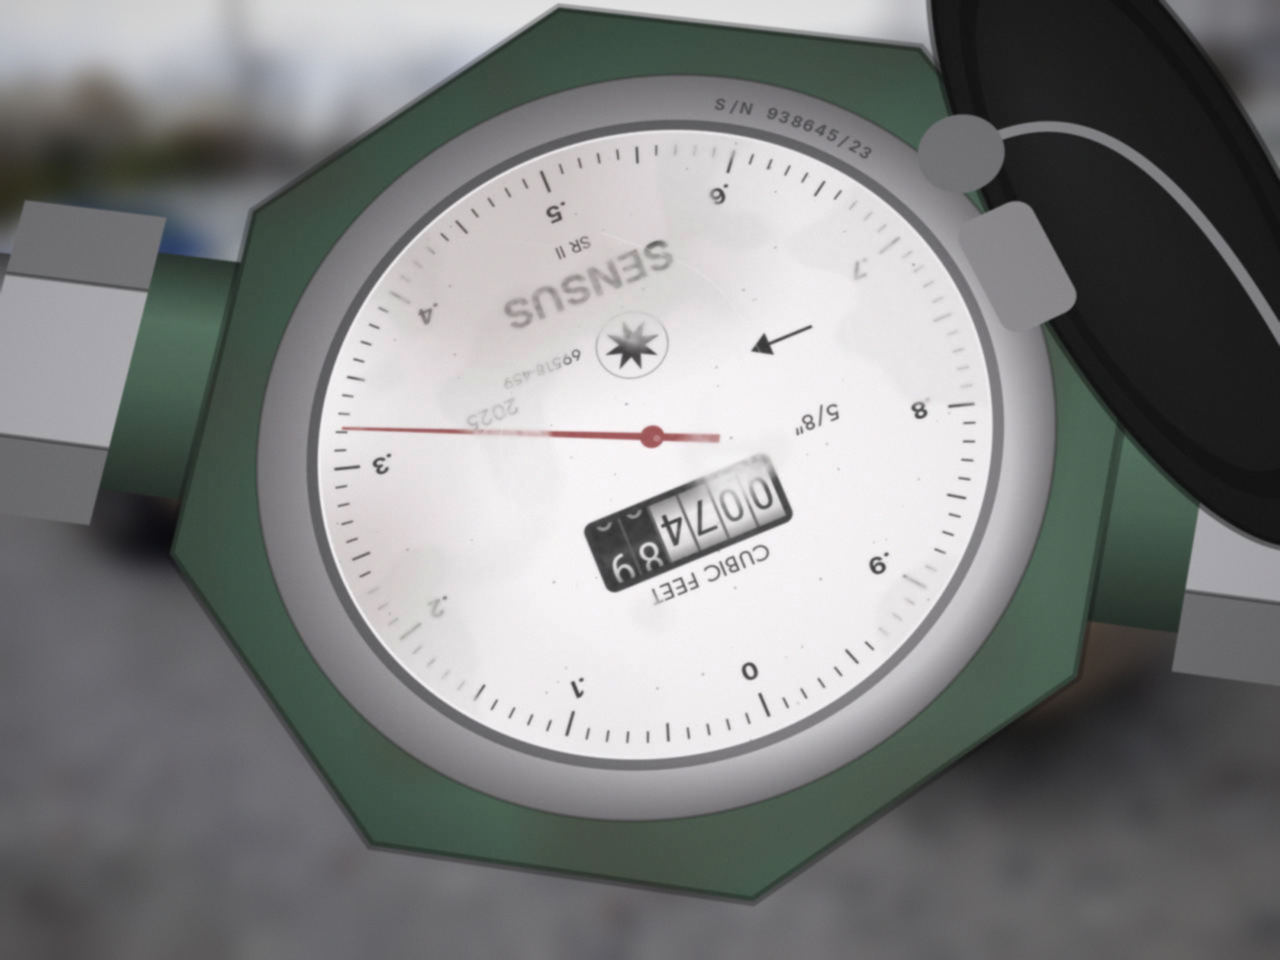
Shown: 7489.32 (ft³)
